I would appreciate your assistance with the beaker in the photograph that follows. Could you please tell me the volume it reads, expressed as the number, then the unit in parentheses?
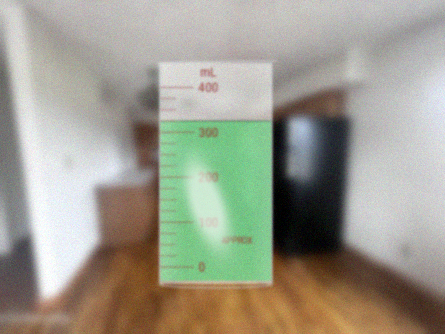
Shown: 325 (mL)
